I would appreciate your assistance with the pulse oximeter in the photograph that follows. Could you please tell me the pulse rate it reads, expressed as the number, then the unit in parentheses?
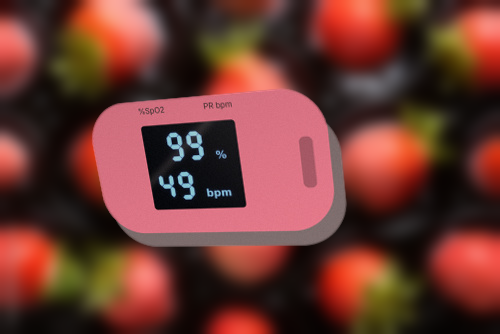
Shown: 49 (bpm)
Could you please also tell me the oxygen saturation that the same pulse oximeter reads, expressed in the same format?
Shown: 99 (%)
